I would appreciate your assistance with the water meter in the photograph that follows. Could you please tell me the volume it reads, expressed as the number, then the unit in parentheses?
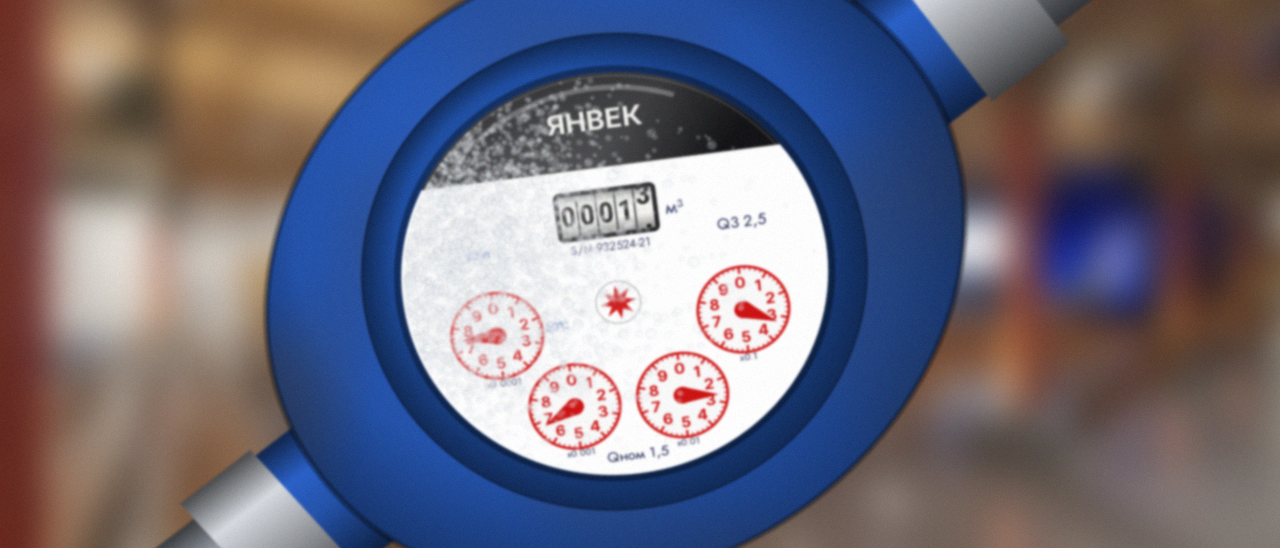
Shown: 13.3267 (m³)
